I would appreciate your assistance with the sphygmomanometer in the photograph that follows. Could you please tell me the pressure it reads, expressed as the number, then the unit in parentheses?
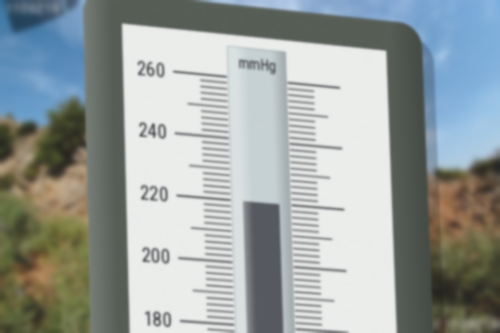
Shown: 220 (mmHg)
